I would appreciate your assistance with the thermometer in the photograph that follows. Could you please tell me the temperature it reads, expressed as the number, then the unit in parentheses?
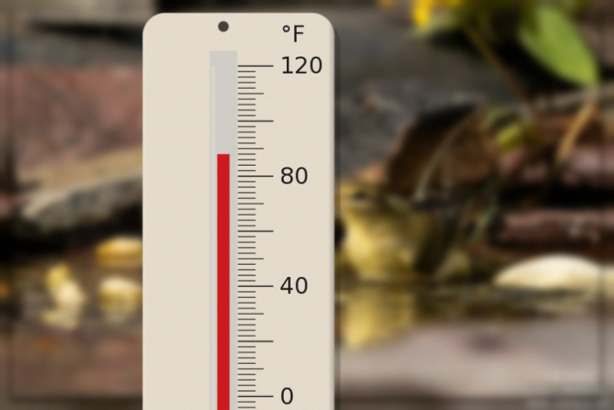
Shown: 88 (°F)
